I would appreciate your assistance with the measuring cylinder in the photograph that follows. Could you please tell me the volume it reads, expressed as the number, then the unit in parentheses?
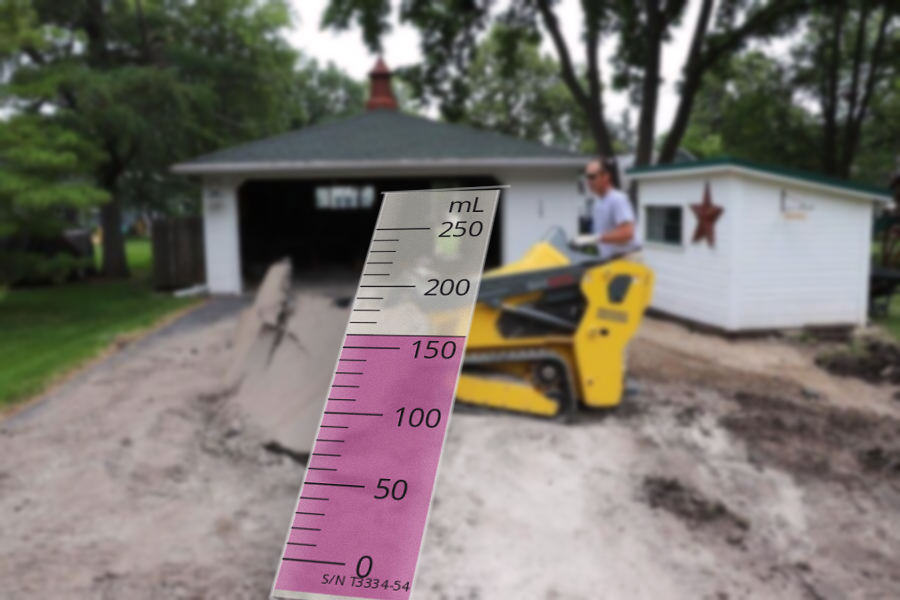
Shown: 160 (mL)
